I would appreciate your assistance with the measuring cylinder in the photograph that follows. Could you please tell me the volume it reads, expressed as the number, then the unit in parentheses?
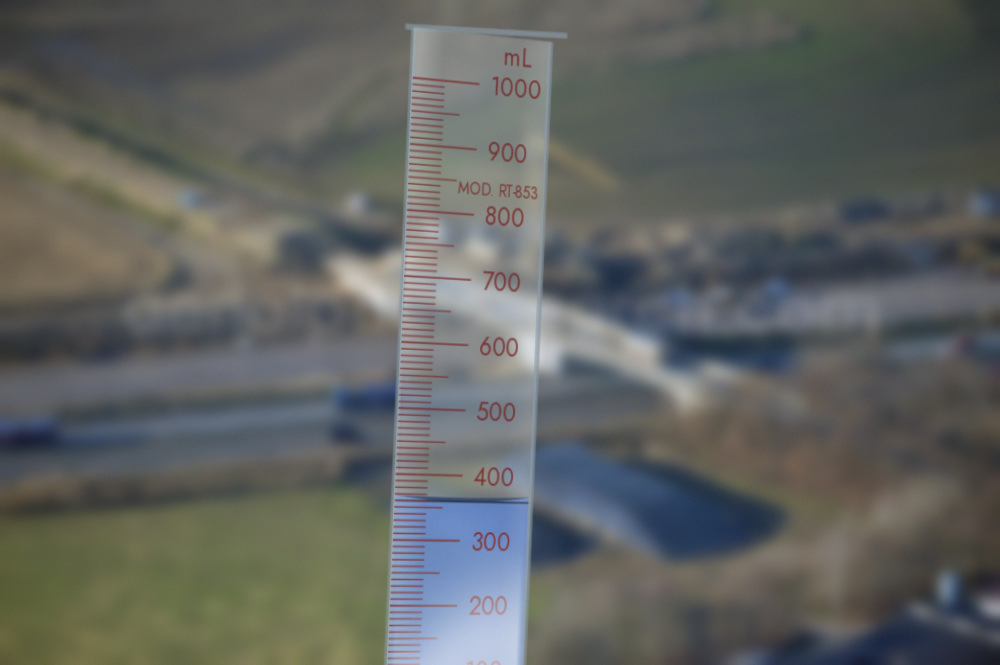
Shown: 360 (mL)
